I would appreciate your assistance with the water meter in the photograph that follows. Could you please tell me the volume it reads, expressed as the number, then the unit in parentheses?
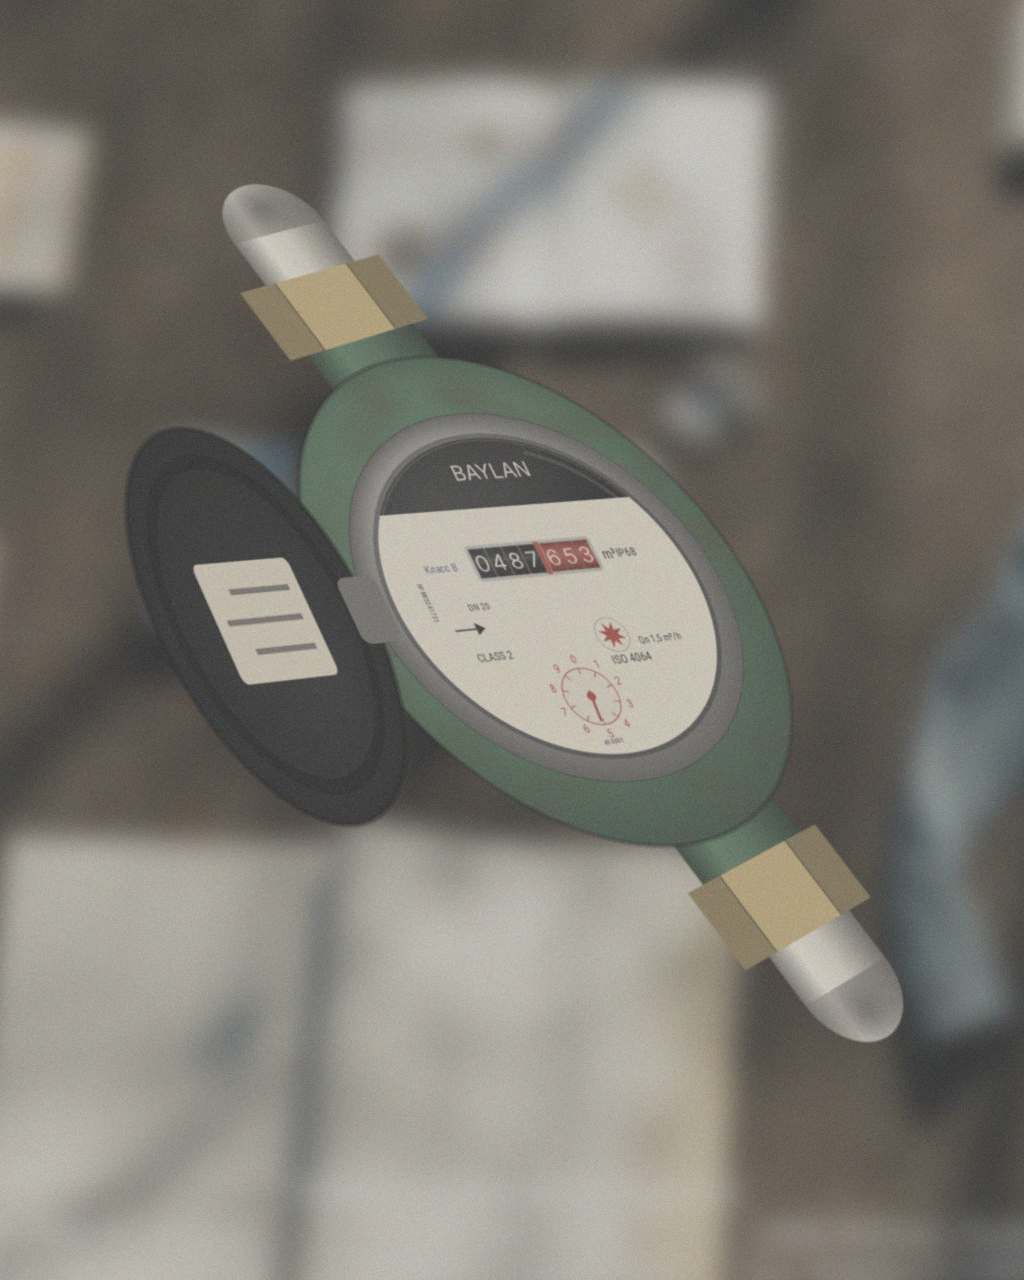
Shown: 487.6535 (m³)
